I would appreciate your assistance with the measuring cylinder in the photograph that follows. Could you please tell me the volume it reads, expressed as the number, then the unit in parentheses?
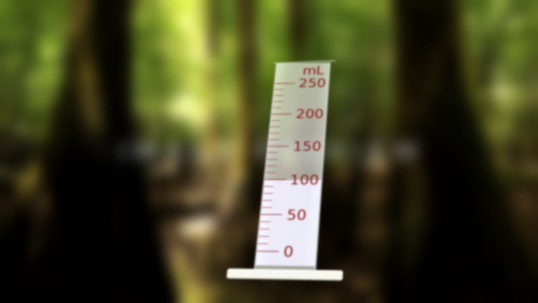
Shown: 100 (mL)
